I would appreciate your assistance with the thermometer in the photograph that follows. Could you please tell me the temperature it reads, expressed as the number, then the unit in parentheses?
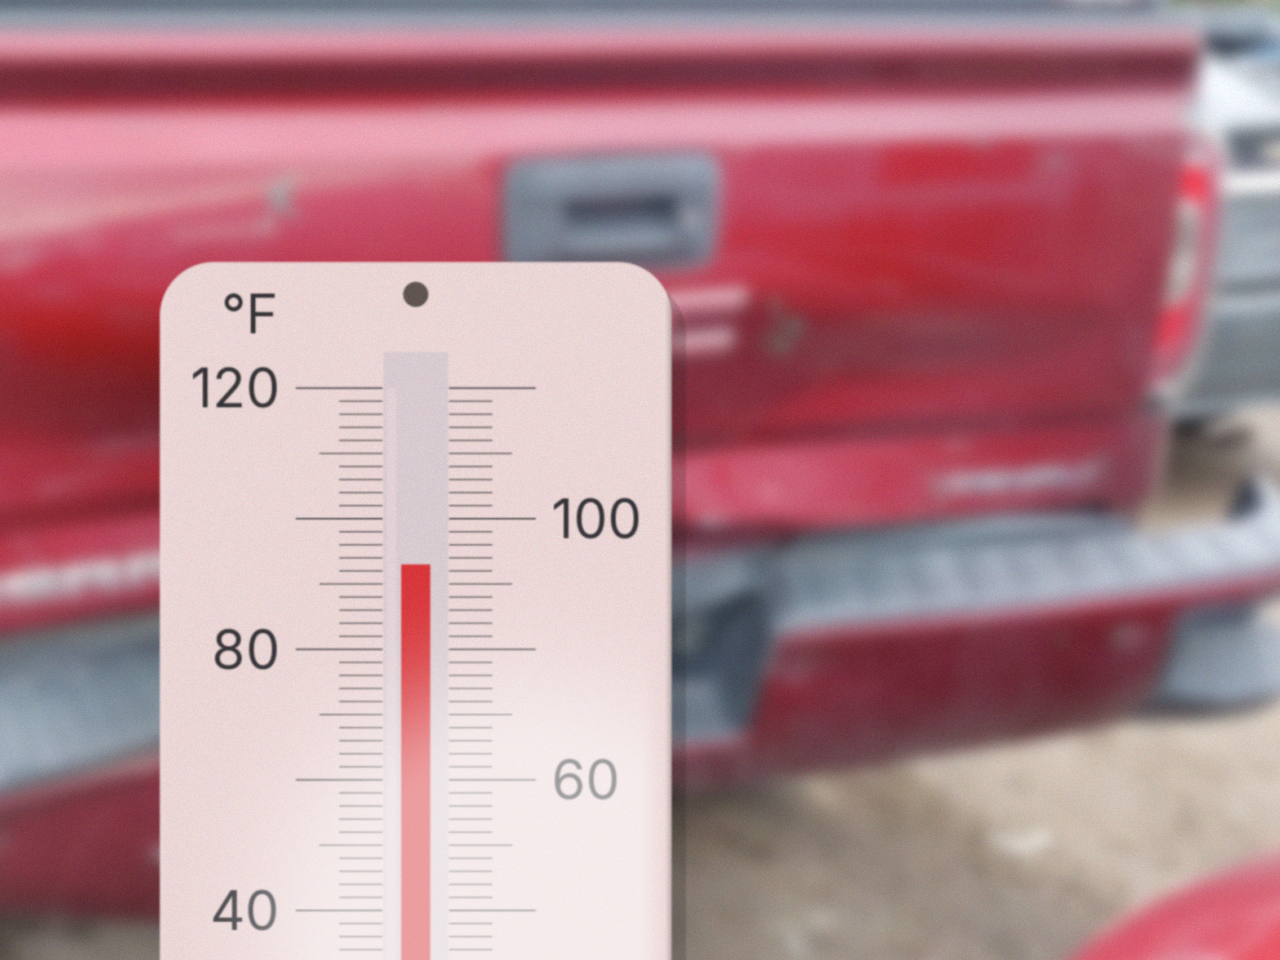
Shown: 93 (°F)
